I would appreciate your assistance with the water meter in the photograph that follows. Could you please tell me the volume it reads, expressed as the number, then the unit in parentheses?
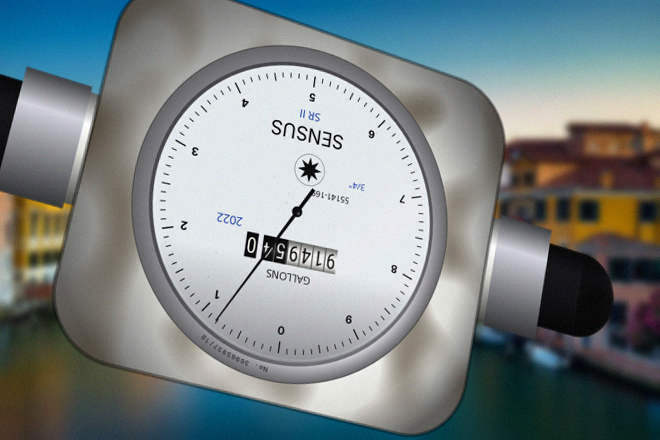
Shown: 9149540.8 (gal)
